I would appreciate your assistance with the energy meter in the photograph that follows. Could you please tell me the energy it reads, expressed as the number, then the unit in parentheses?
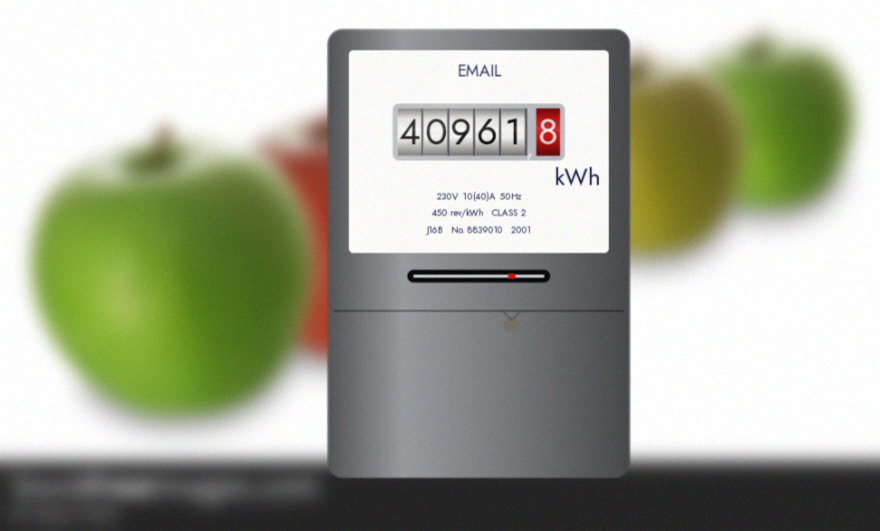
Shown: 40961.8 (kWh)
